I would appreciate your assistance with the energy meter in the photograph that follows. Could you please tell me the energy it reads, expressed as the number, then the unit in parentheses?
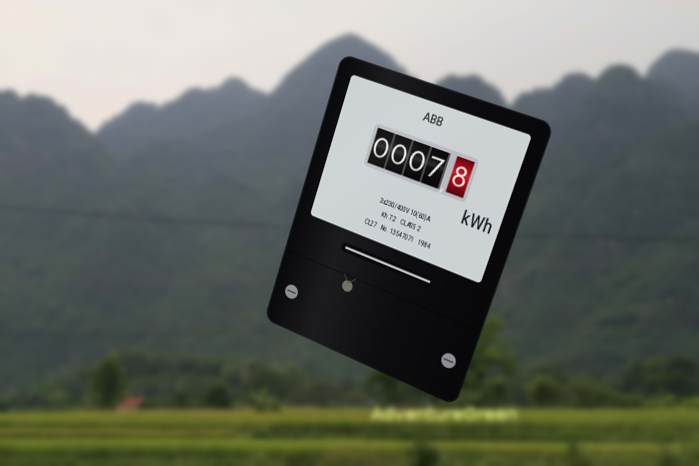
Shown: 7.8 (kWh)
